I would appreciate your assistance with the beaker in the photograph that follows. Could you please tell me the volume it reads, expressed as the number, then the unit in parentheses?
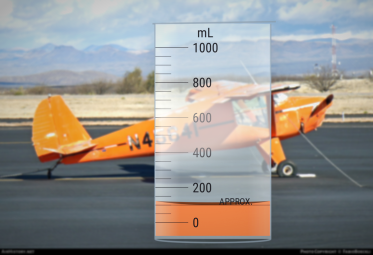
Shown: 100 (mL)
